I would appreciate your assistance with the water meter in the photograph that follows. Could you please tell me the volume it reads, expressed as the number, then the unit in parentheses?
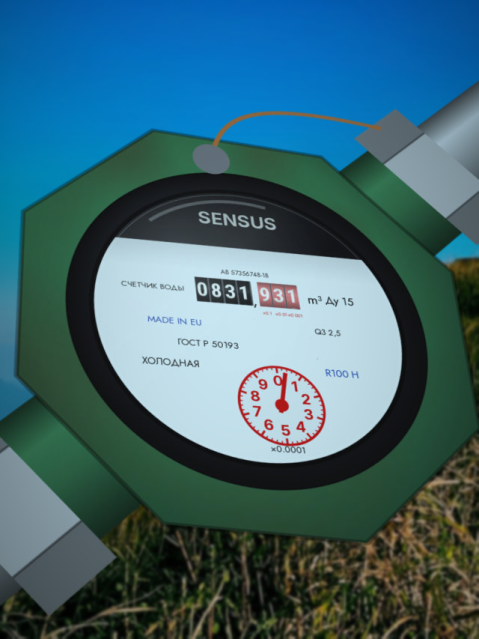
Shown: 831.9310 (m³)
